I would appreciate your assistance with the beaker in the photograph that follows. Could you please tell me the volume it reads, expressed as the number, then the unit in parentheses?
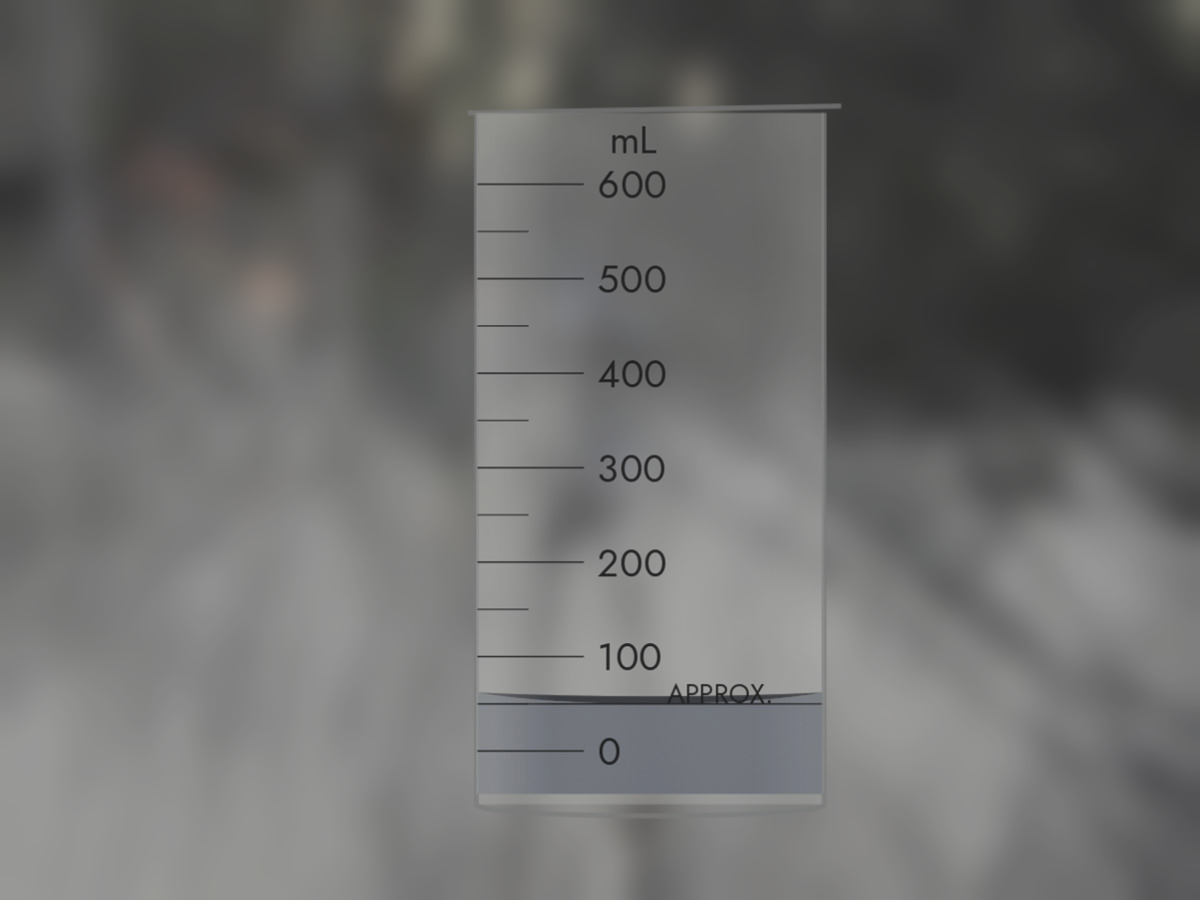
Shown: 50 (mL)
